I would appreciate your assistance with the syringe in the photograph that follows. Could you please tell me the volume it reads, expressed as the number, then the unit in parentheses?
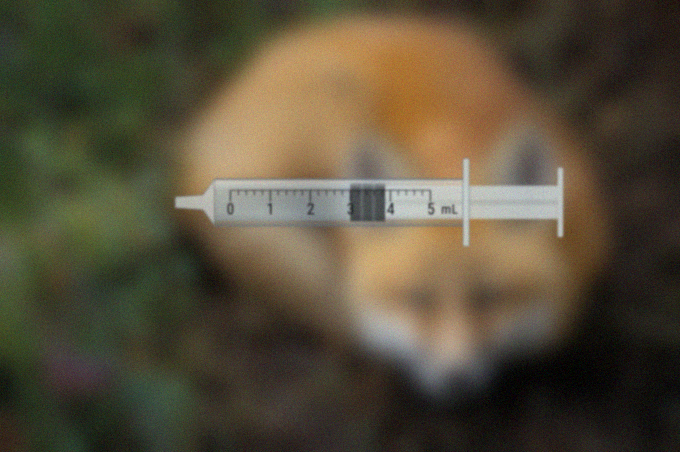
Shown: 3 (mL)
